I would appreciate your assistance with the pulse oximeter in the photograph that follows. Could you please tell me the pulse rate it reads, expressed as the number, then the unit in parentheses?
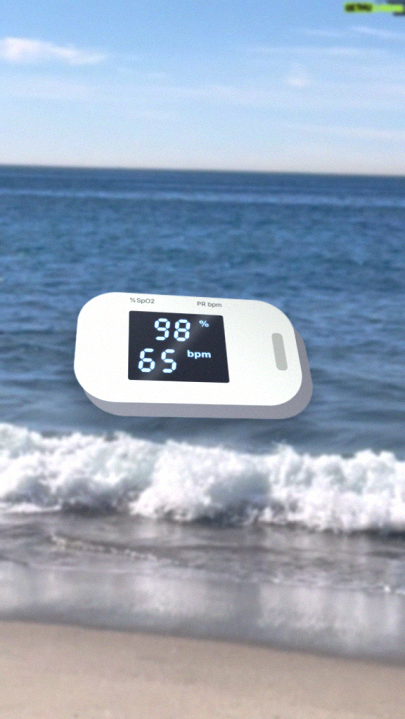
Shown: 65 (bpm)
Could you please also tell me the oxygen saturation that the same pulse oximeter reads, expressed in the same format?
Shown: 98 (%)
